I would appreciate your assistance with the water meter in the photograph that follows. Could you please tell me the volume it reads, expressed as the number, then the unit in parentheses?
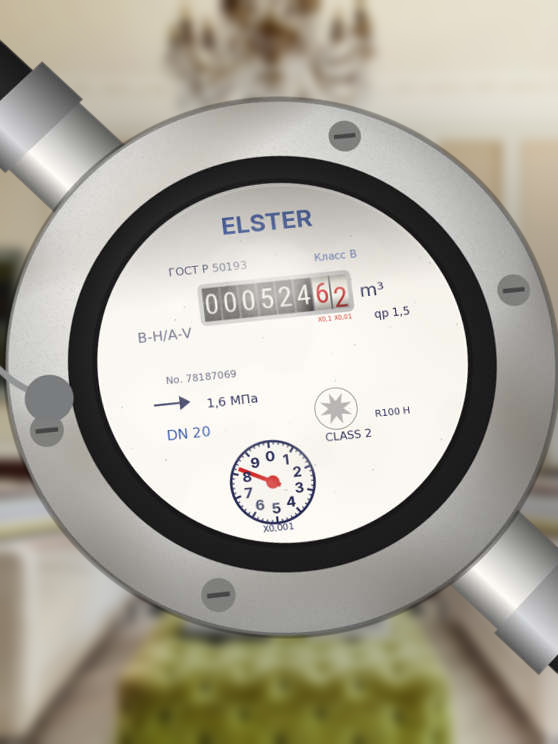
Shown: 524.618 (m³)
